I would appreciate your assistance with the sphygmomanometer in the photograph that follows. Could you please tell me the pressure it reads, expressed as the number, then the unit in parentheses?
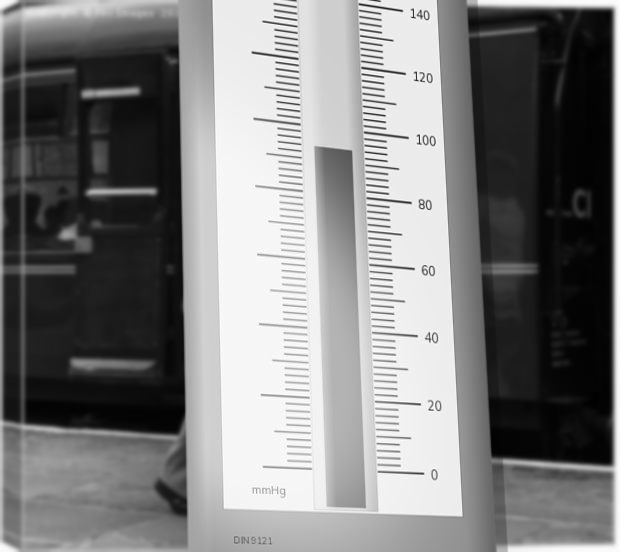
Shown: 94 (mmHg)
